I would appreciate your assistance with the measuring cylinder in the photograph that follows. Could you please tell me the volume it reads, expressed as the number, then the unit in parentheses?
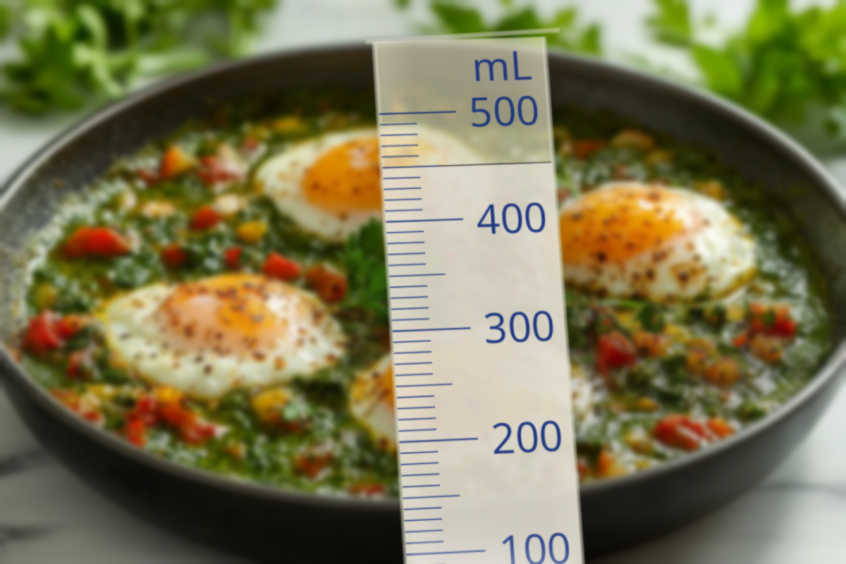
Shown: 450 (mL)
